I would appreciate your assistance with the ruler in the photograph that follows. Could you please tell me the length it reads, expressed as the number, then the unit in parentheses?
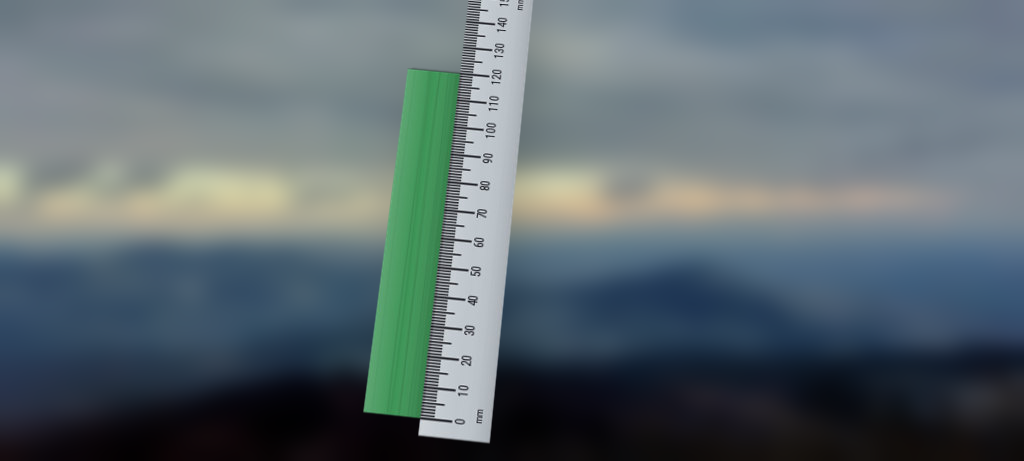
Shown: 120 (mm)
